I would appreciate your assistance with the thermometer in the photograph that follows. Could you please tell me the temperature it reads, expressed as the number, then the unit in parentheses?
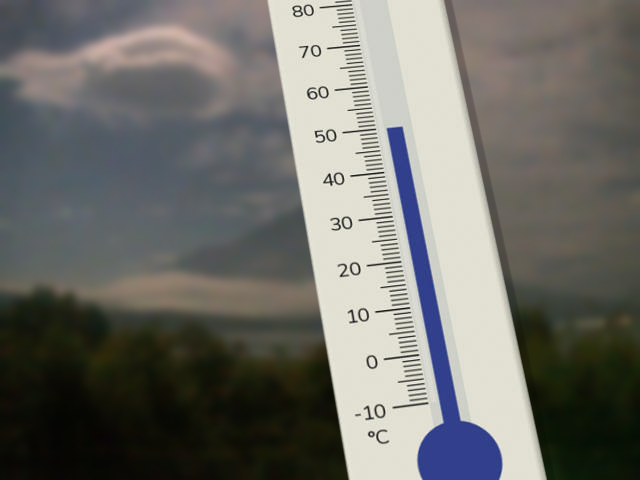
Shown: 50 (°C)
